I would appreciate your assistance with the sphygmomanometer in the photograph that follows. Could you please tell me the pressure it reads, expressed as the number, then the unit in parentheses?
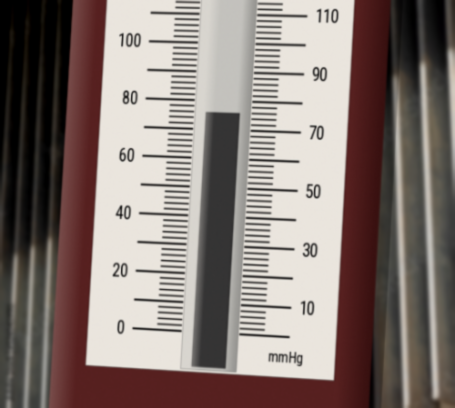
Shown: 76 (mmHg)
